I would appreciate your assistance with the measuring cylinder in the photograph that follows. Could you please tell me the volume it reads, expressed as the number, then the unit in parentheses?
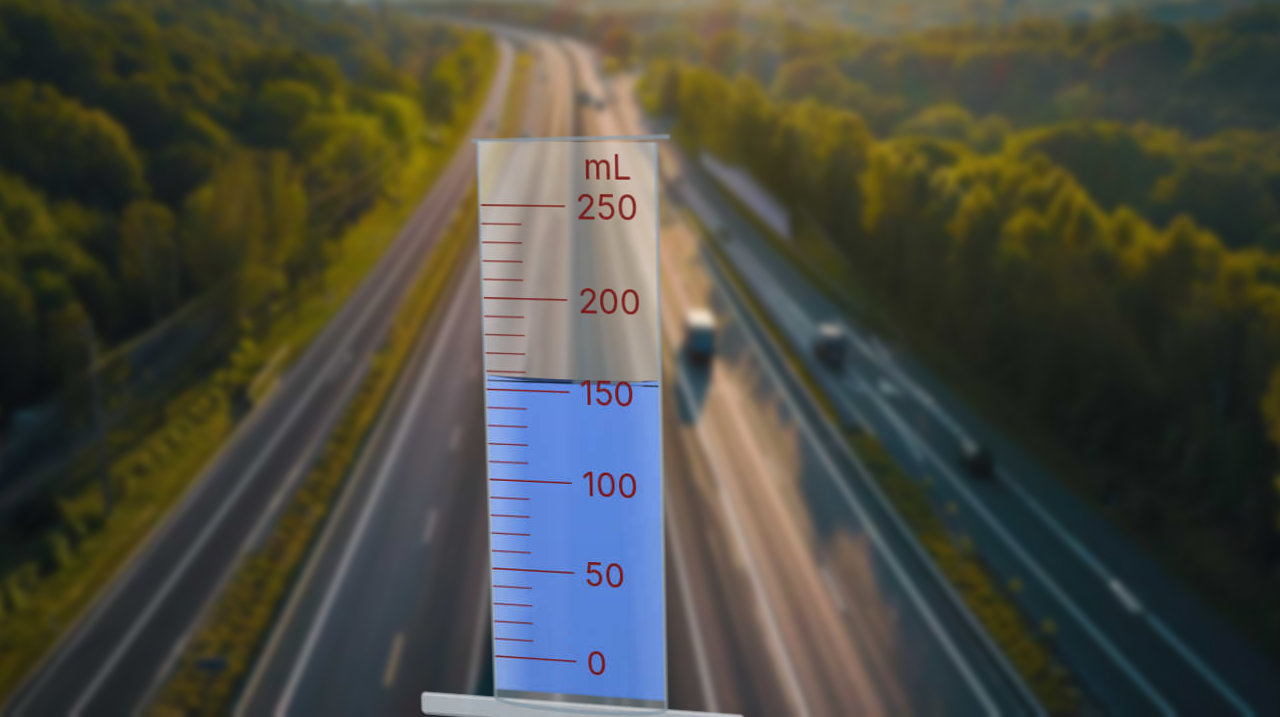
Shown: 155 (mL)
